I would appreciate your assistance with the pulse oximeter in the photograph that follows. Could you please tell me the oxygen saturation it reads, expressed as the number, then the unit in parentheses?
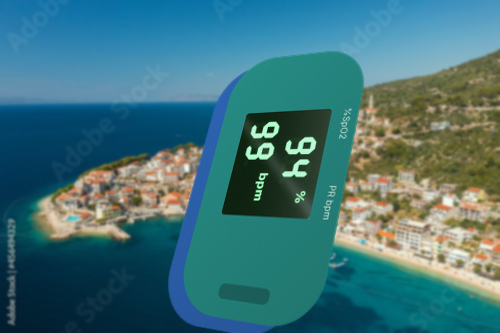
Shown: 94 (%)
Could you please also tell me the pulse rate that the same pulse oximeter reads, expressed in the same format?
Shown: 99 (bpm)
